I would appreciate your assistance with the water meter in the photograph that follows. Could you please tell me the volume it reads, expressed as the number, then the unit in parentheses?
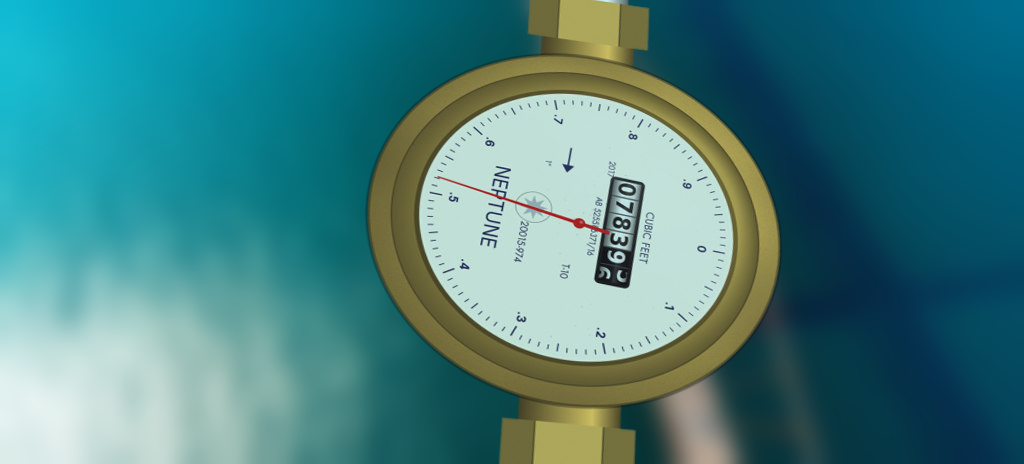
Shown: 78395.52 (ft³)
